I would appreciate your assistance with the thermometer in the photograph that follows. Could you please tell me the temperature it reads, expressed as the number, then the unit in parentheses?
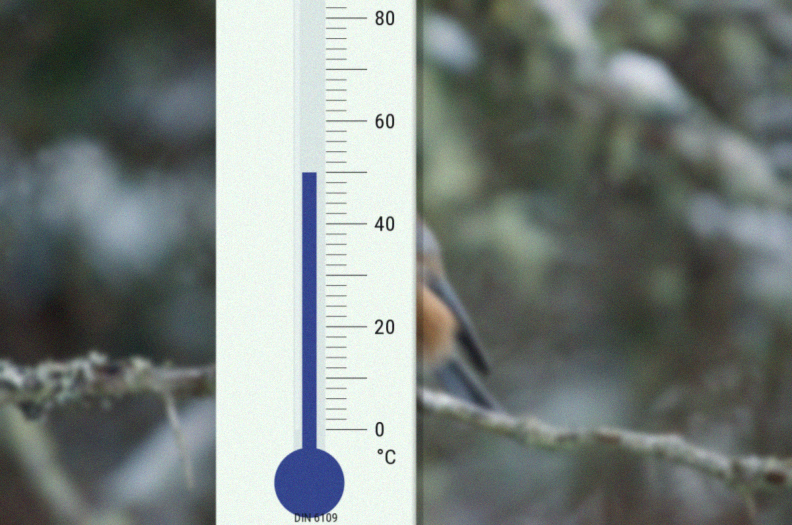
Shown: 50 (°C)
